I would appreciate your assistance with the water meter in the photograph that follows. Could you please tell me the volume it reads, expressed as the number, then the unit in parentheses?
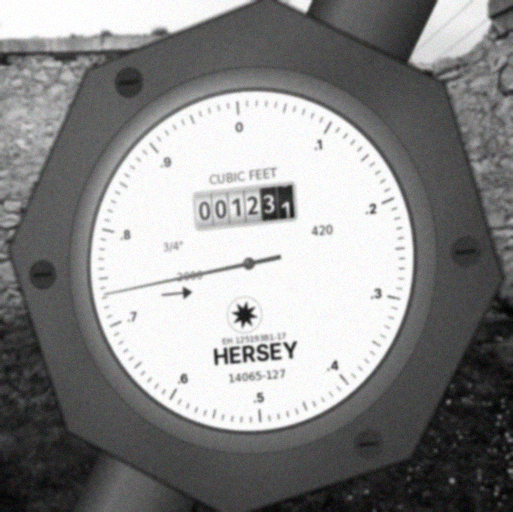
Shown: 1230.73 (ft³)
